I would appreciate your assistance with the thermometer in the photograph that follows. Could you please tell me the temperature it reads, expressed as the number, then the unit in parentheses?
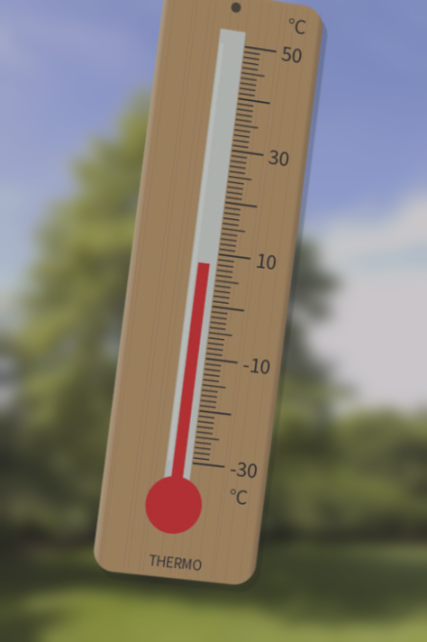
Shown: 8 (°C)
